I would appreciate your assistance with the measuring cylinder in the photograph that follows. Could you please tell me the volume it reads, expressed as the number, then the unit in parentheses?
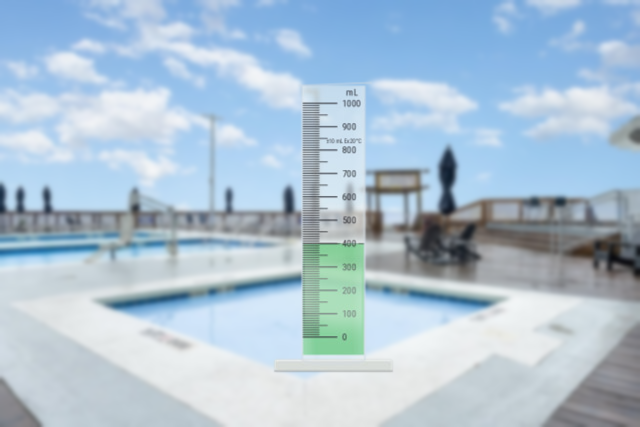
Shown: 400 (mL)
